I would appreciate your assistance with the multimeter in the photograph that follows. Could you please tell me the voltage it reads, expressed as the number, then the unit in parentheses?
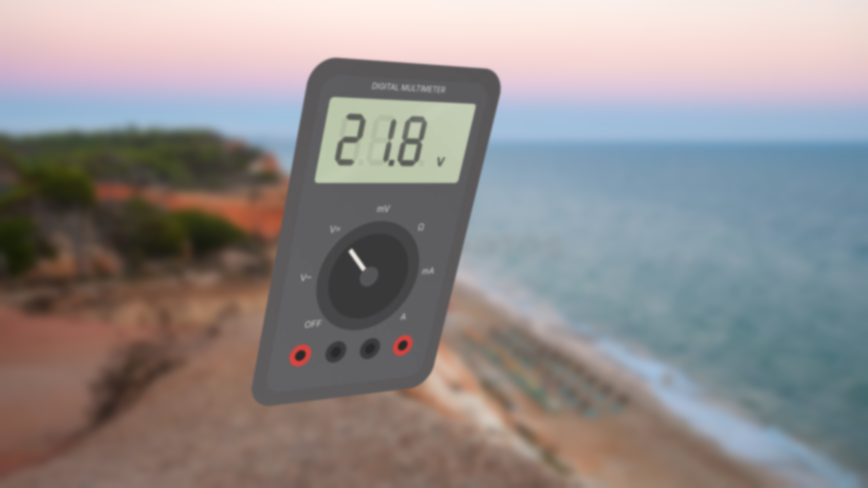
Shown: 21.8 (V)
